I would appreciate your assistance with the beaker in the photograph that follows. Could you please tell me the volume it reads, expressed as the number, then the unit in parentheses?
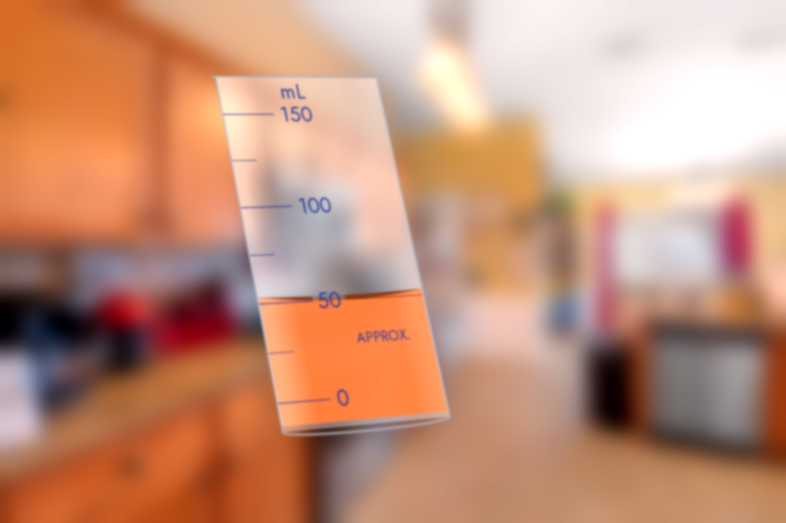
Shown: 50 (mL)
